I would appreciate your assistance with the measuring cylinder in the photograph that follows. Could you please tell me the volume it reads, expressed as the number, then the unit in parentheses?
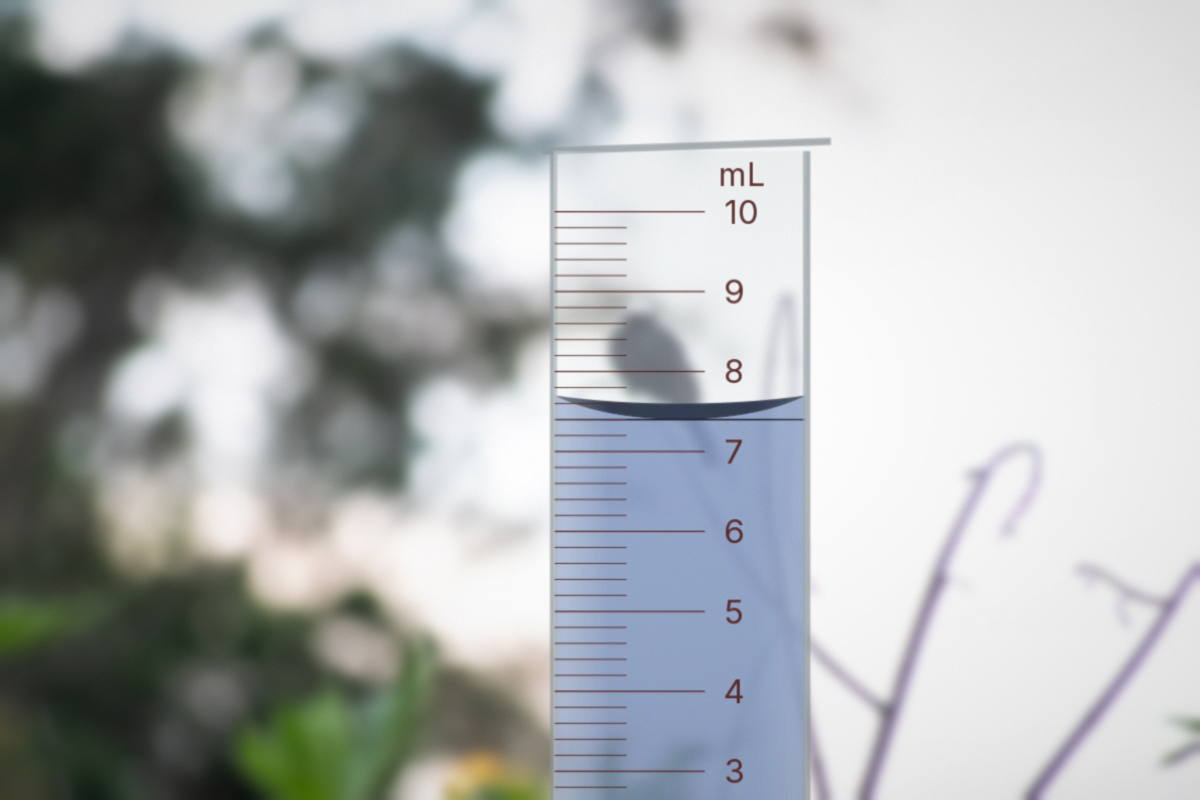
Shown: 7.4 (mL)
